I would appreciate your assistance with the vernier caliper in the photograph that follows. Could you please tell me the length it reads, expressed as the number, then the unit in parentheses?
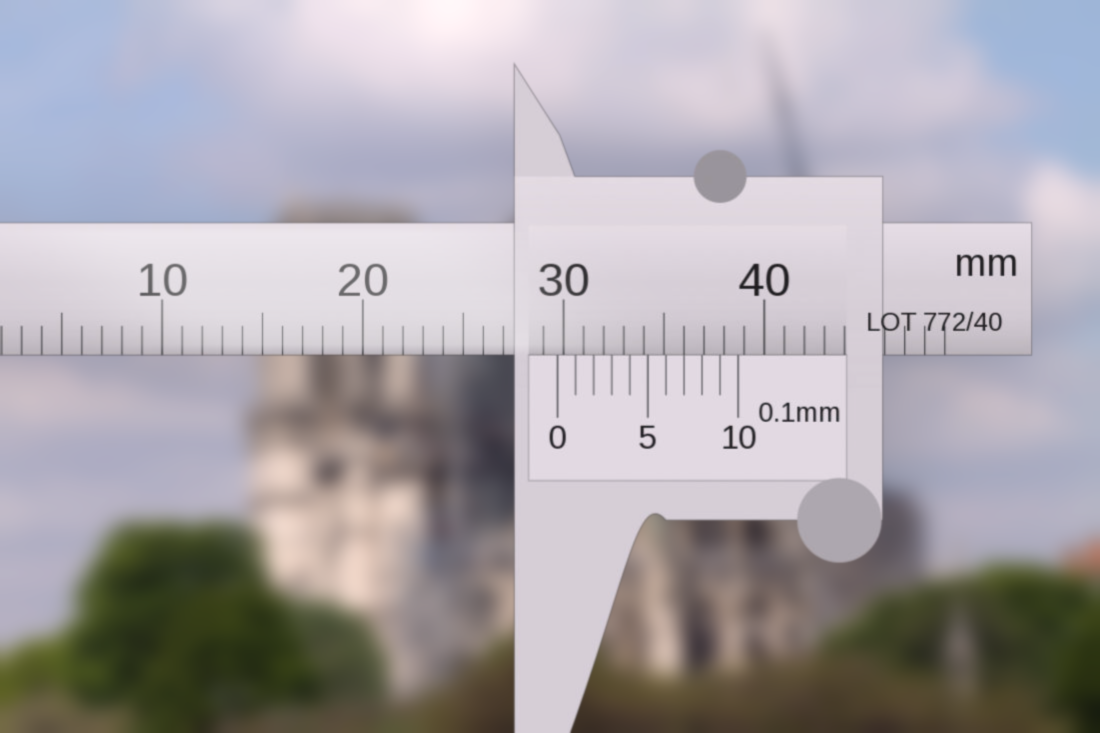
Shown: 29.7 (mm)
